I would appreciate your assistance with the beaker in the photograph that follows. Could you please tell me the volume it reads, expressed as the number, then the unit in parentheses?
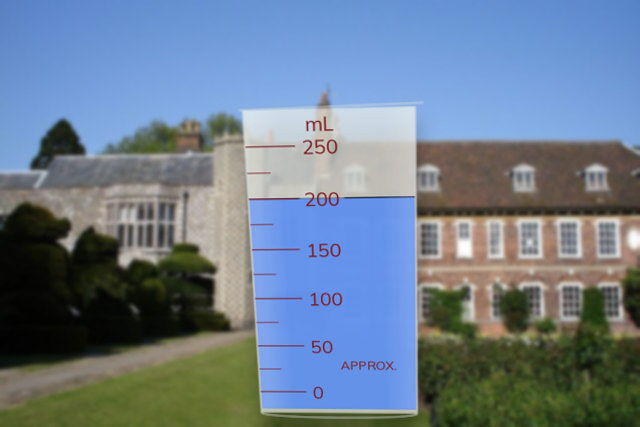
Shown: 200 (mL)
